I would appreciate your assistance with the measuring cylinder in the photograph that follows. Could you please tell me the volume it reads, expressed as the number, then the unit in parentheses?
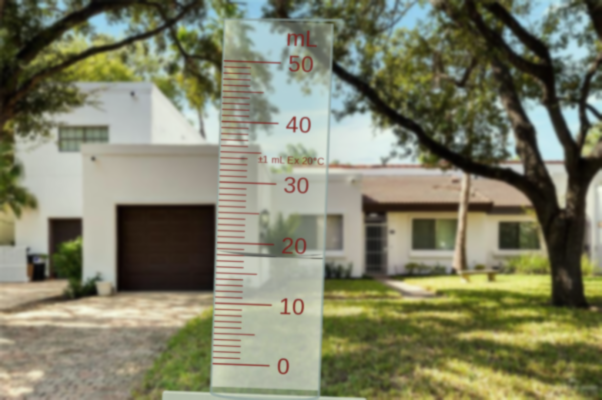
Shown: 18 (mL)
